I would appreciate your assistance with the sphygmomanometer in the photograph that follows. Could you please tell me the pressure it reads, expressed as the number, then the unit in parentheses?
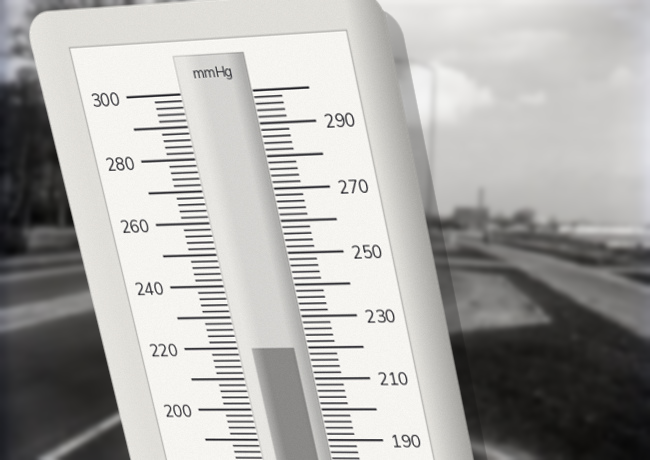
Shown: 220 (mmHg)
